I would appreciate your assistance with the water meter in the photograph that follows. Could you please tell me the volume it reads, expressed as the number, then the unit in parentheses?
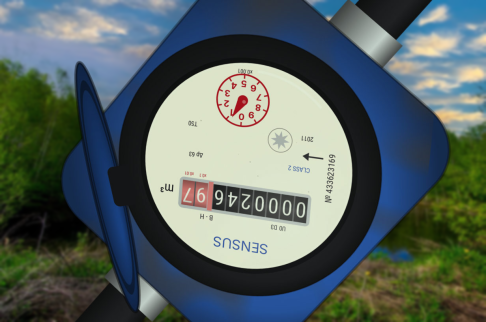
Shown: 246.970 (m³)
